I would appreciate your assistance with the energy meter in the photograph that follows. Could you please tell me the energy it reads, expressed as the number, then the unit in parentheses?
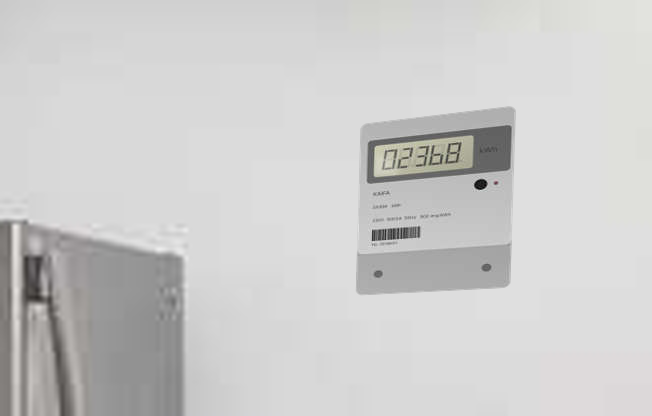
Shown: 2368 (kWh)
